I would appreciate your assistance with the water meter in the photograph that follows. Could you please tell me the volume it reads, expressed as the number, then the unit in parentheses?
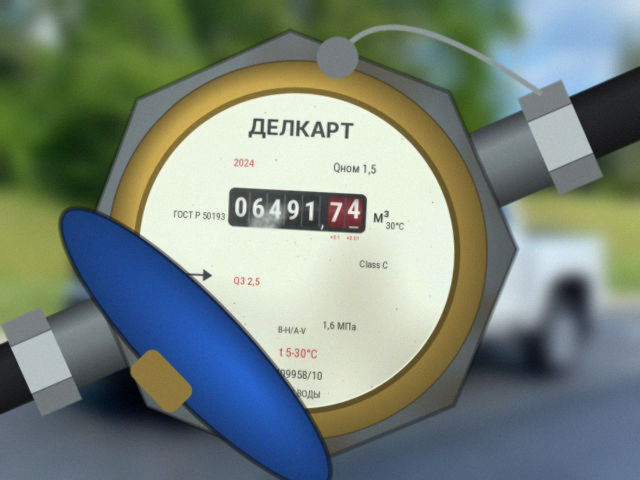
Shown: 6491.74 (m³)
